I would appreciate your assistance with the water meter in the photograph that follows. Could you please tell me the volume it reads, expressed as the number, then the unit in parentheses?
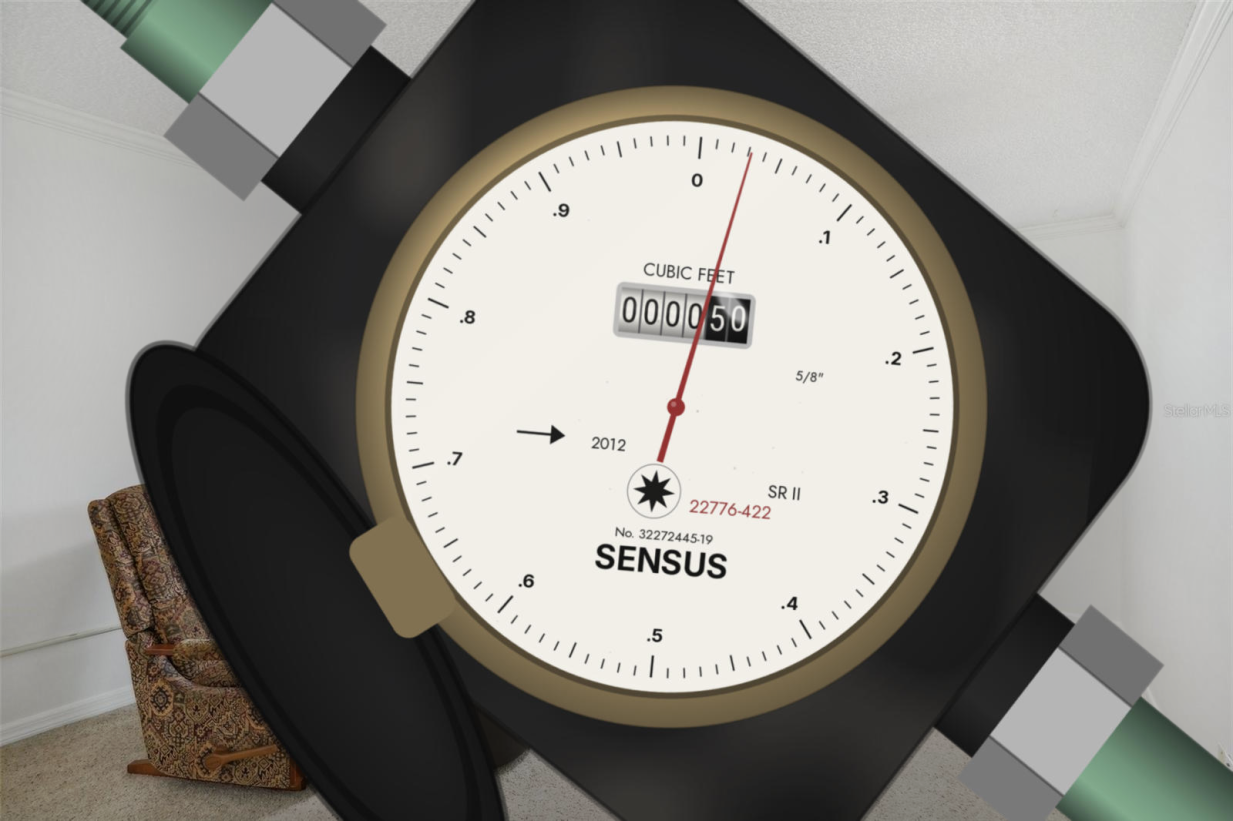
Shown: 50.03 (ft³)
